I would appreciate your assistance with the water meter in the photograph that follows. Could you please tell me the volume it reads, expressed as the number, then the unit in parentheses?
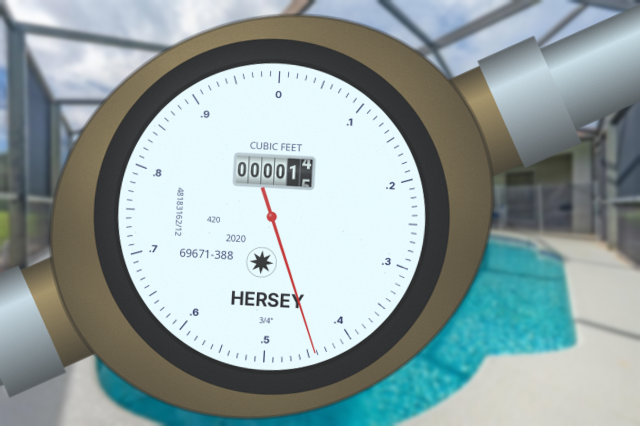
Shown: 14.44 (ft³)
